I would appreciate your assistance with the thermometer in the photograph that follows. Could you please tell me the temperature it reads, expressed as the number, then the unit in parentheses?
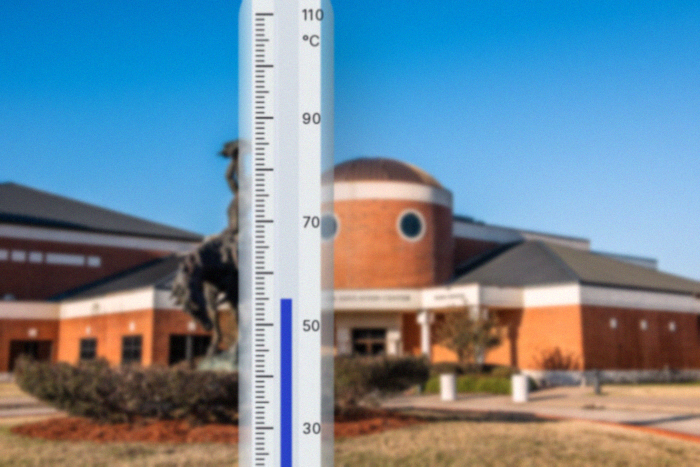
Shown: 55 (°C)
